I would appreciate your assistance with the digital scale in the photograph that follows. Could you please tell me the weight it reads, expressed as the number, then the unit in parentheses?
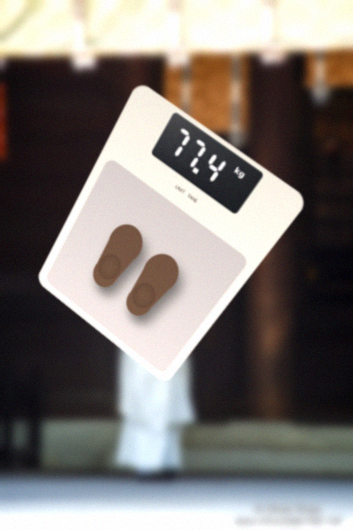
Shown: 77.4 (kg)
